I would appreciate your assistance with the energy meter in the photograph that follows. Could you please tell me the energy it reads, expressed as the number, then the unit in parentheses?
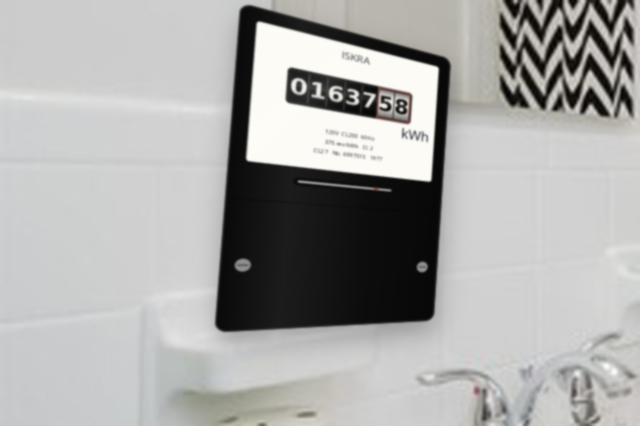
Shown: 1637.58 (kWh)
